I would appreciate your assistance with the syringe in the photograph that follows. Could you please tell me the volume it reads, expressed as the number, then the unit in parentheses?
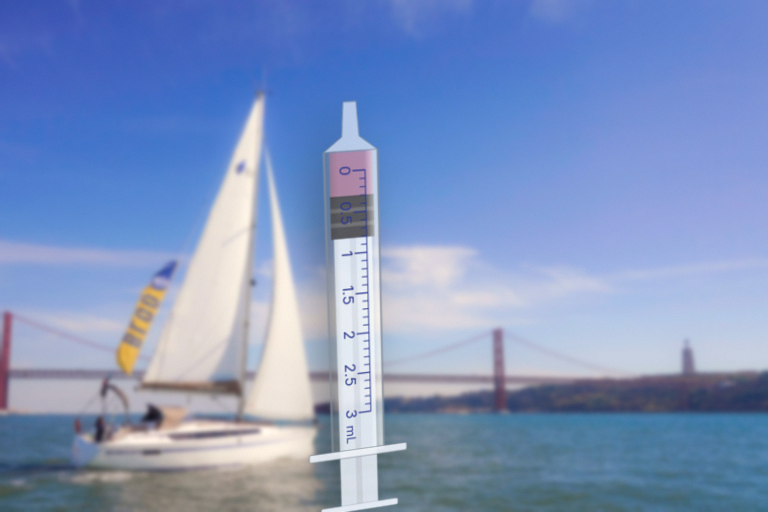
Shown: 0.3 (mL)
